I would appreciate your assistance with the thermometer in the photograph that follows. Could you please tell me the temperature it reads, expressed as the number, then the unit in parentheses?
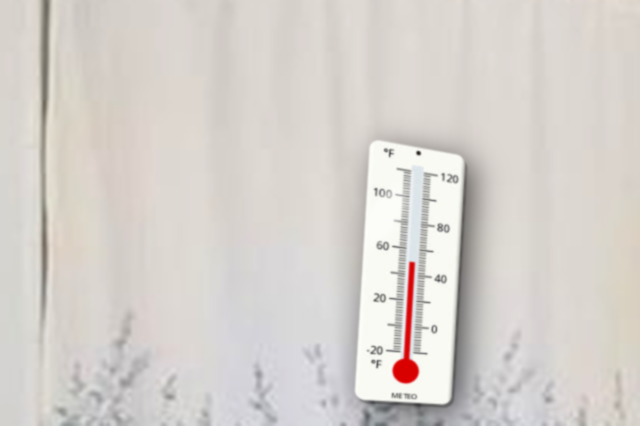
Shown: 50 (°F)
